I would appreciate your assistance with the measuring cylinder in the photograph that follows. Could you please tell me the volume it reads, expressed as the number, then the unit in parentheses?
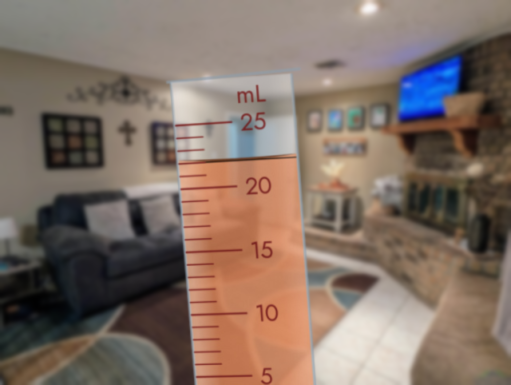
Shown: 22 (mL)
